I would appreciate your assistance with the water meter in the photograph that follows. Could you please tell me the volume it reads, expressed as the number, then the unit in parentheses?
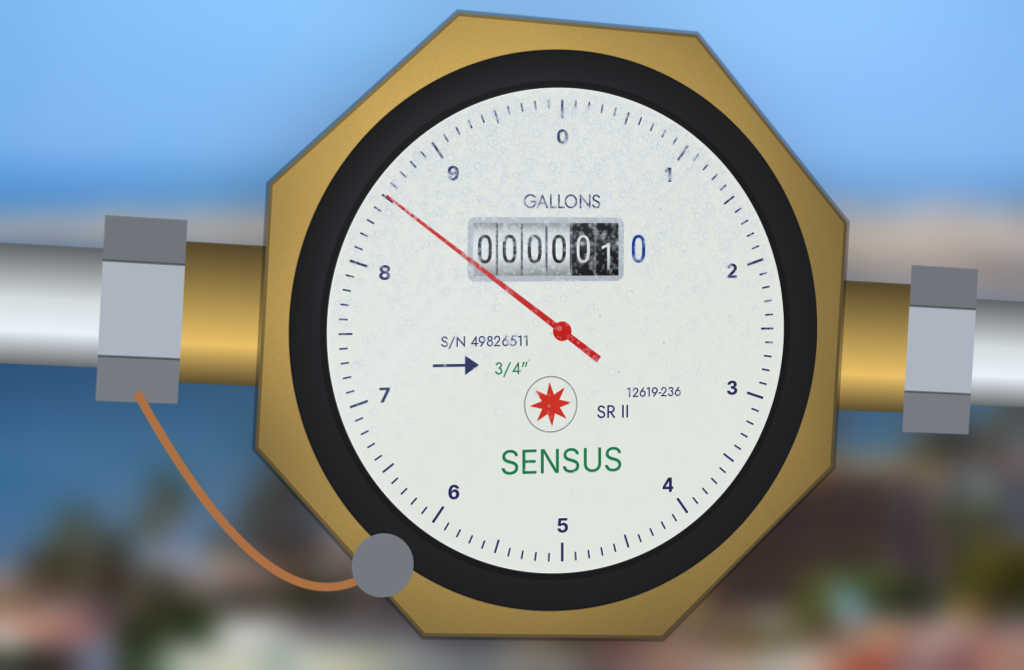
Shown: 8.5 (gal)
